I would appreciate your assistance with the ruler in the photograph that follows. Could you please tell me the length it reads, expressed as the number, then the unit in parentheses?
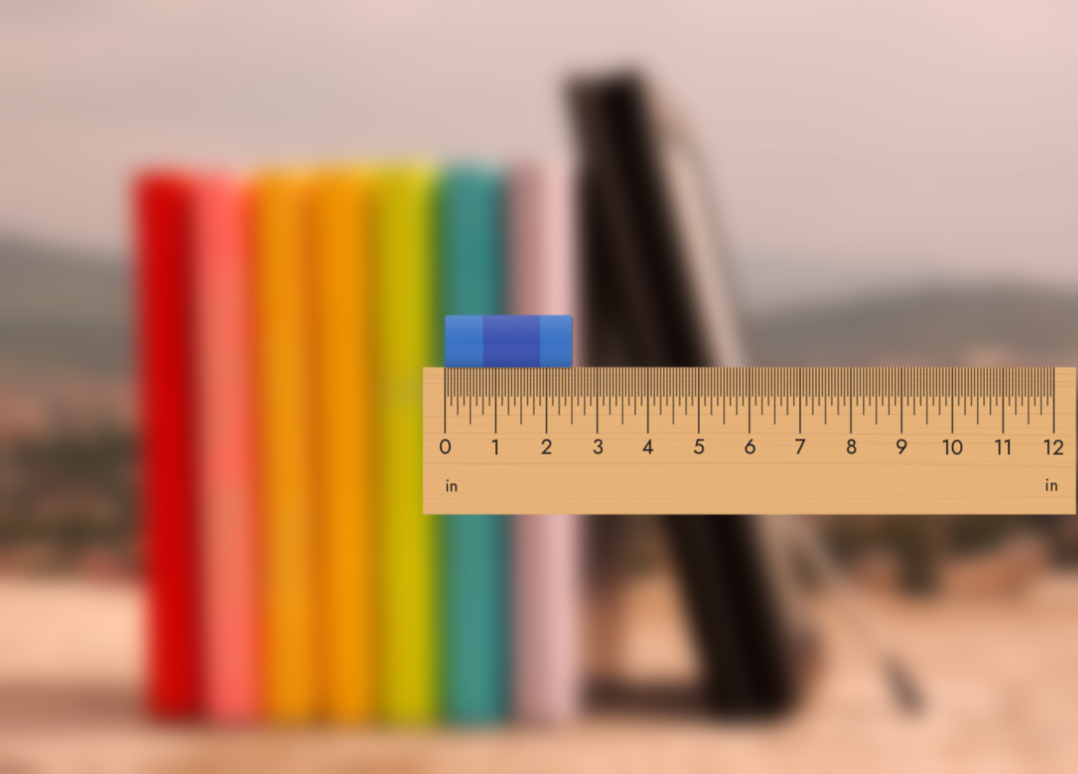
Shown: 2.5 (in)
